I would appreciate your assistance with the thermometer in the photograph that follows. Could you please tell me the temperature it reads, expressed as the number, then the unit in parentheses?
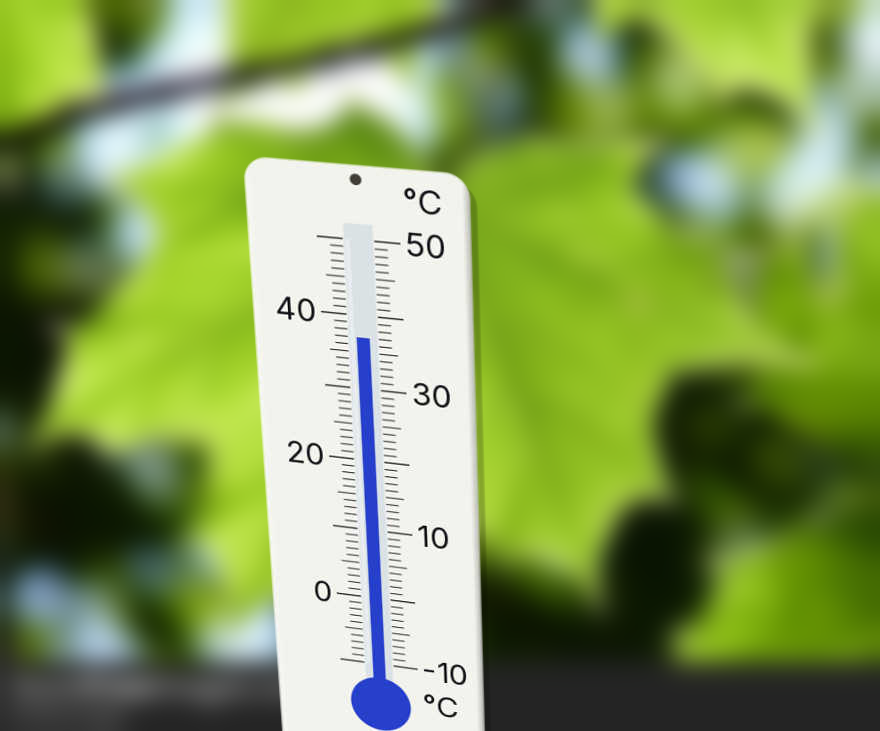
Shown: 37 (°C)
